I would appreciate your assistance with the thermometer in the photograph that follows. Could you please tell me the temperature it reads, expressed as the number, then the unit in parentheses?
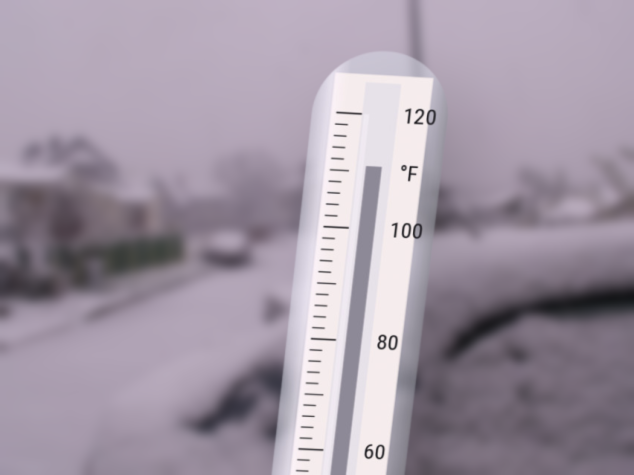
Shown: 111 (°F)
